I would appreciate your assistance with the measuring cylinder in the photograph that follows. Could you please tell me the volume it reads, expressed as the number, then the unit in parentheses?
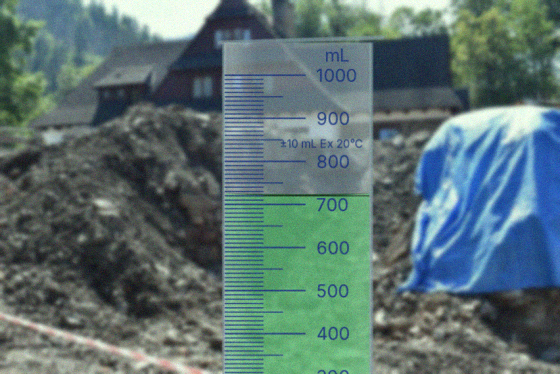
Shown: 720 (mL)
